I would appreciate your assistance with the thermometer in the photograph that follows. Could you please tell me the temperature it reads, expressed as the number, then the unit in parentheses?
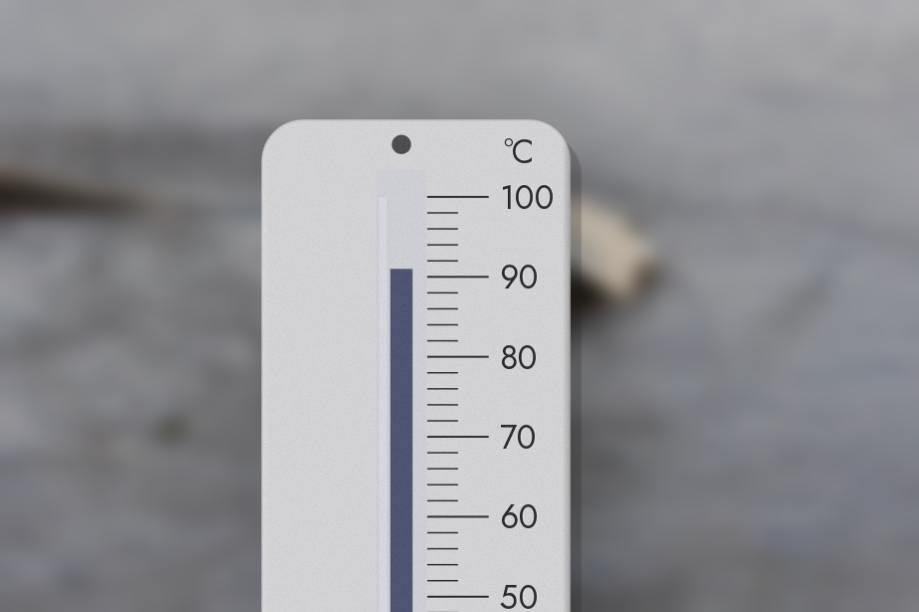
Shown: 91 (°C)
